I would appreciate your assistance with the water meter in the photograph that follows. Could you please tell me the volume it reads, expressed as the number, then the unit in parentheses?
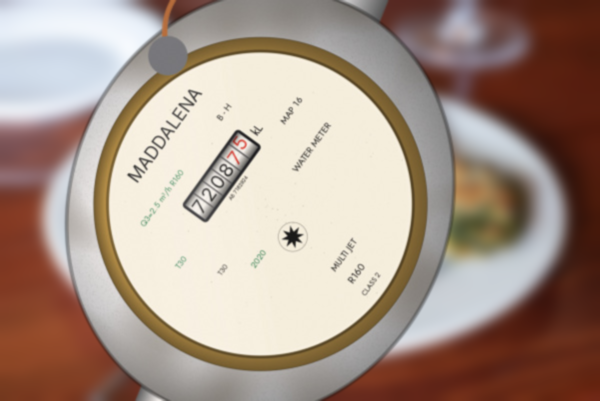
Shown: 7208.75 (kL)
